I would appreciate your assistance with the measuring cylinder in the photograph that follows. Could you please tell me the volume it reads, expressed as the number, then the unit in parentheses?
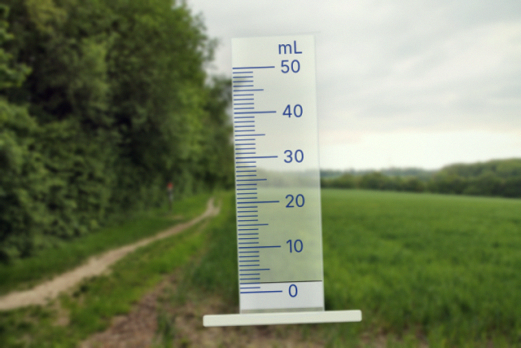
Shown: 2 (mL)
